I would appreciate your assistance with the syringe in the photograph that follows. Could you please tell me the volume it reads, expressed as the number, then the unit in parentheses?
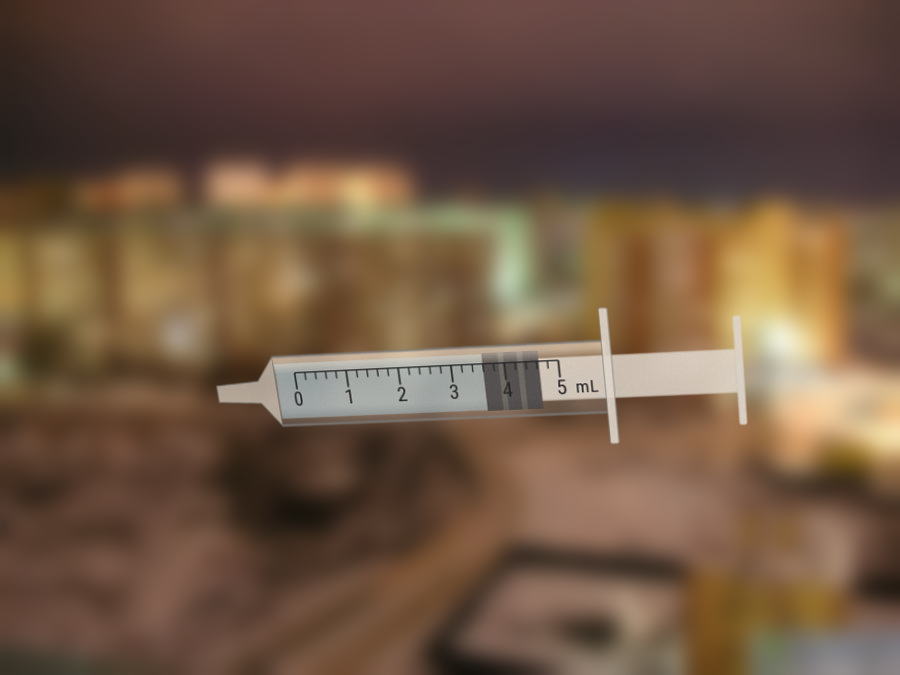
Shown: 3.6 (mL)
